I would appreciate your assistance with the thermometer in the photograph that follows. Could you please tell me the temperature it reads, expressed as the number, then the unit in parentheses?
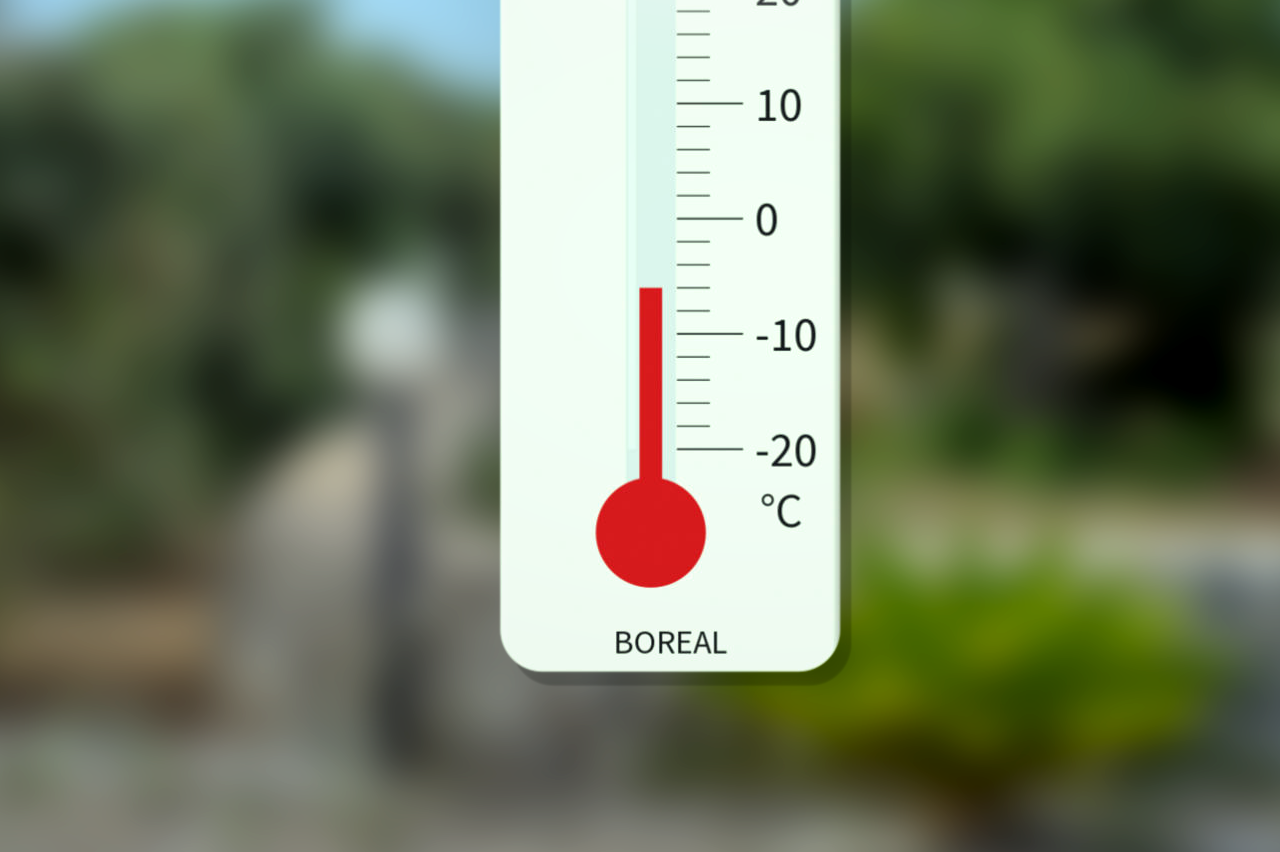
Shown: -6 (°C)
